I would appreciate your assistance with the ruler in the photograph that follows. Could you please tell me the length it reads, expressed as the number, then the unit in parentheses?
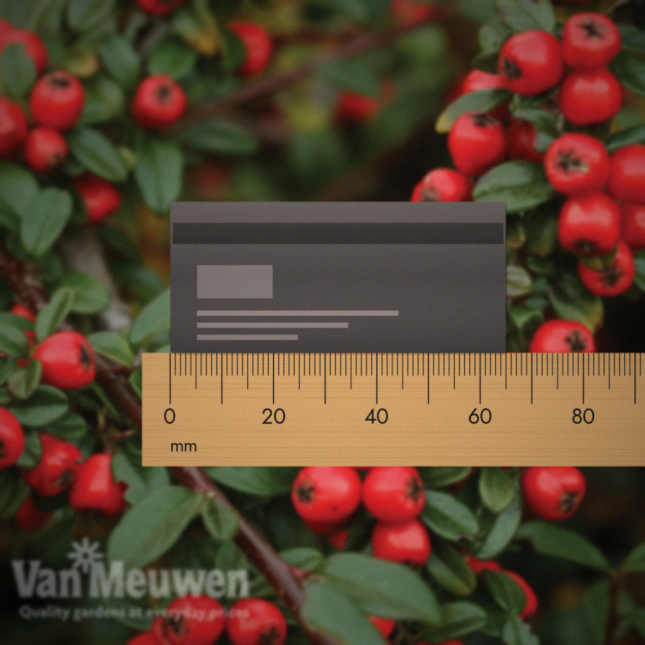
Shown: 65 (mm)
